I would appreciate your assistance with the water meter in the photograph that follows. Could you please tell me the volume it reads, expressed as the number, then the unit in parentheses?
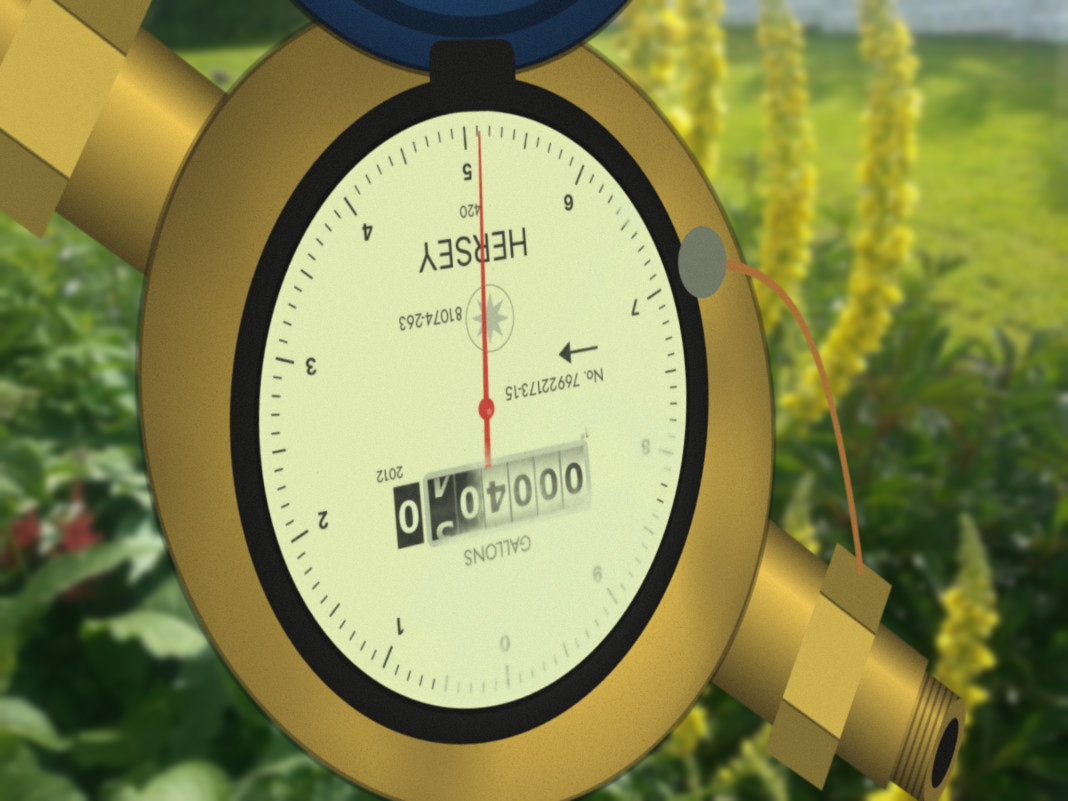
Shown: 4035.1 (gal)
